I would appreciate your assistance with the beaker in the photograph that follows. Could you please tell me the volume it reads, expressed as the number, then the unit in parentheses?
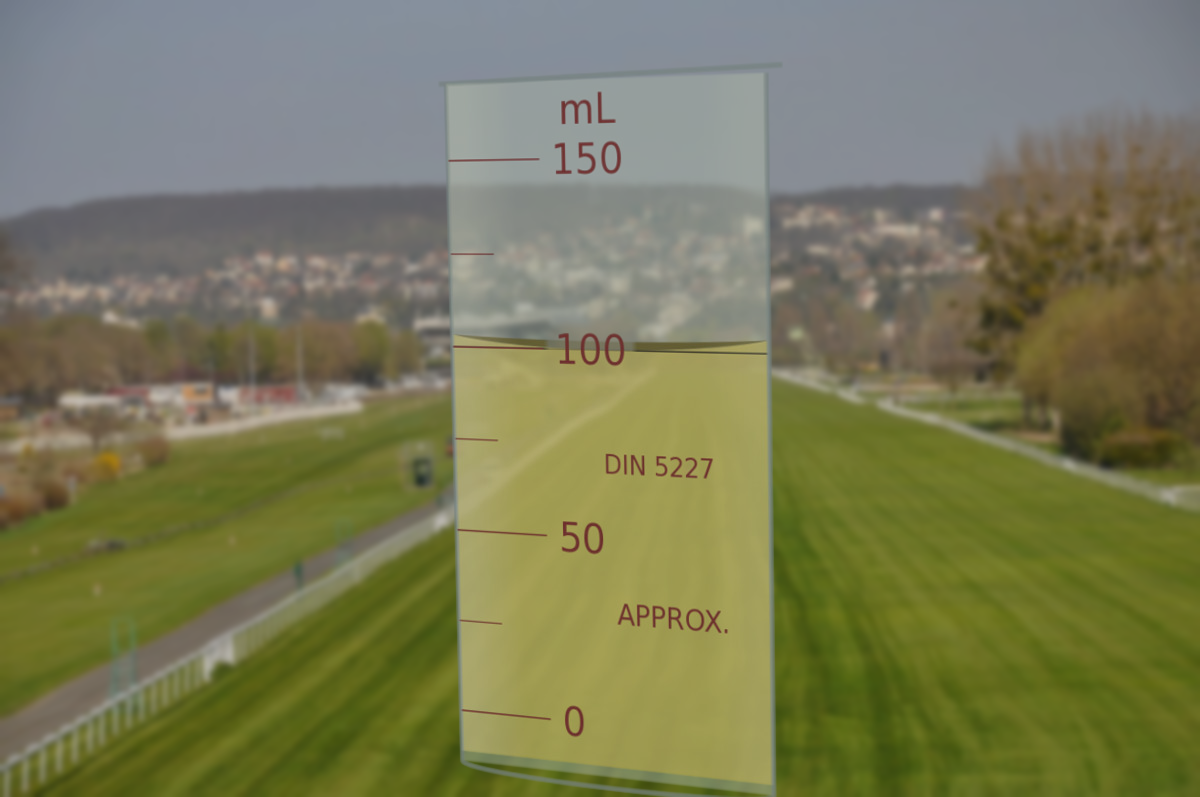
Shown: 100 (mL)
